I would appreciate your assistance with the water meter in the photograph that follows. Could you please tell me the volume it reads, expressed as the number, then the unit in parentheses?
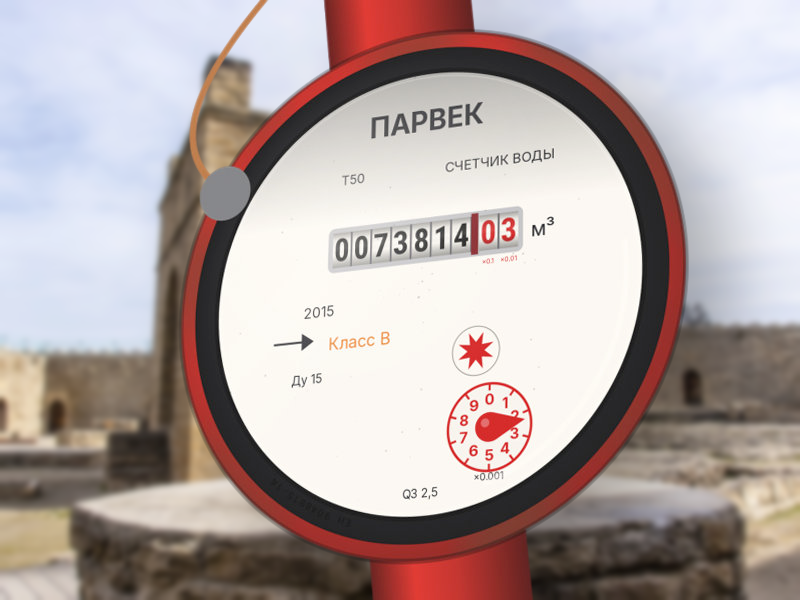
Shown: 73814.032 (m³)
